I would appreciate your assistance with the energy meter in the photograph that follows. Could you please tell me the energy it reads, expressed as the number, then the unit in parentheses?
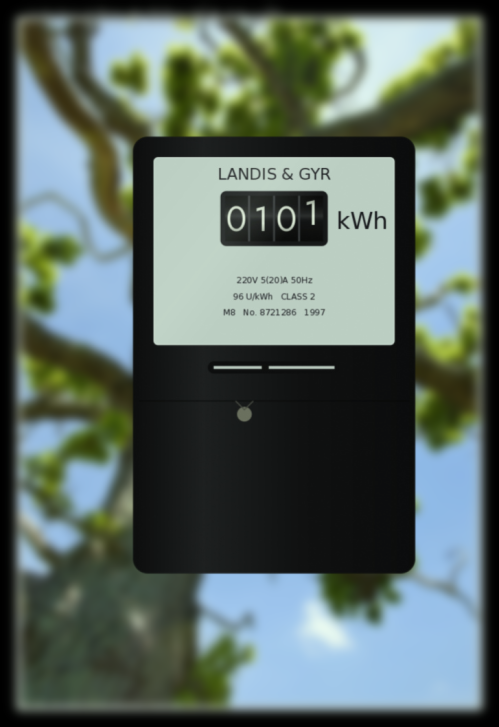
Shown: 101 (kWh)
